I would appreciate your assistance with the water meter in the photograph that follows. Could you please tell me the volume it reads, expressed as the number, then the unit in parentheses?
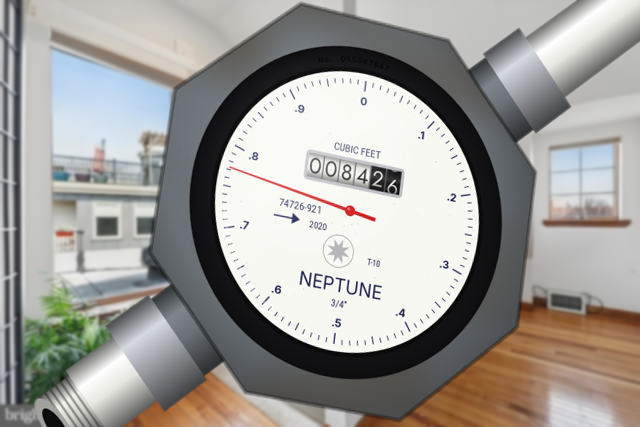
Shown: 8425.77 (ft³)
